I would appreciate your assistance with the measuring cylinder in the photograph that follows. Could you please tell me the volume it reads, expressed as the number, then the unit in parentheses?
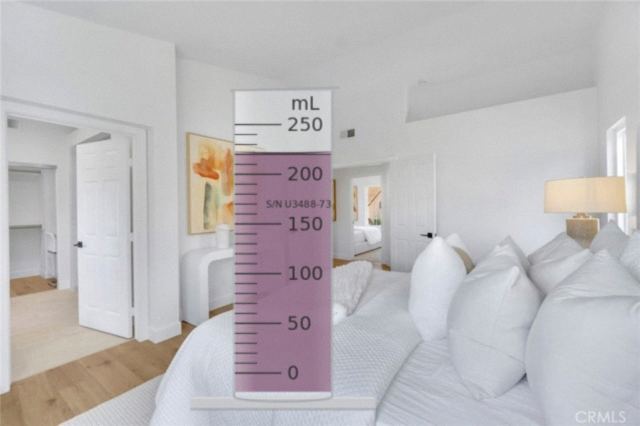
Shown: 220 (mL)
